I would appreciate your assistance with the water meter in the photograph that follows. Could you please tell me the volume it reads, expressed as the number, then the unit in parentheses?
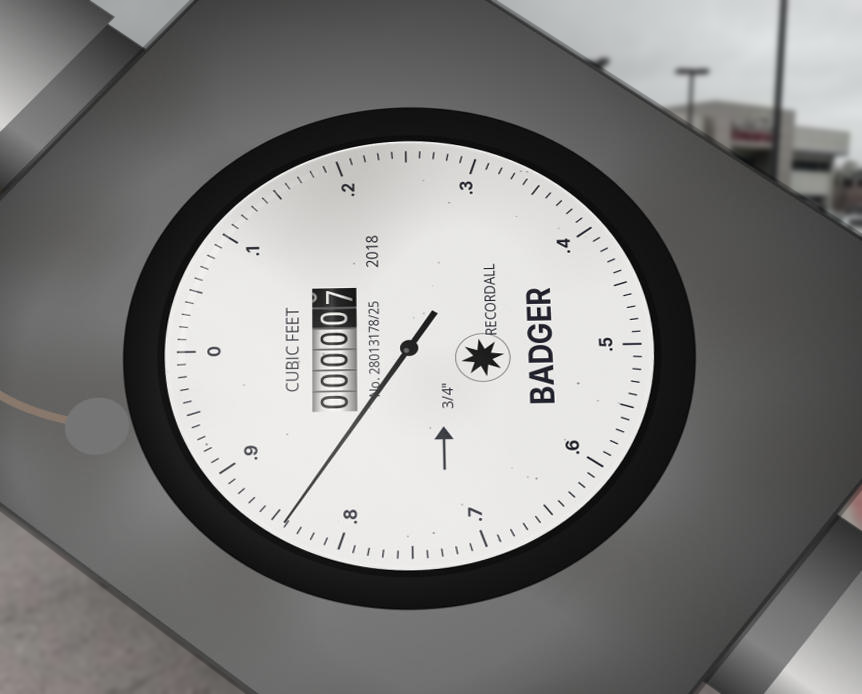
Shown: 6.84 (ft³)
